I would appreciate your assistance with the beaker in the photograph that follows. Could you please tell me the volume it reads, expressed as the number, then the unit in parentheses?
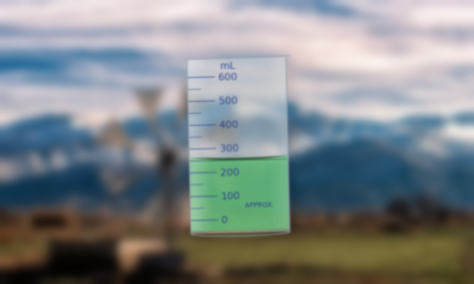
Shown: 250 (mL)
